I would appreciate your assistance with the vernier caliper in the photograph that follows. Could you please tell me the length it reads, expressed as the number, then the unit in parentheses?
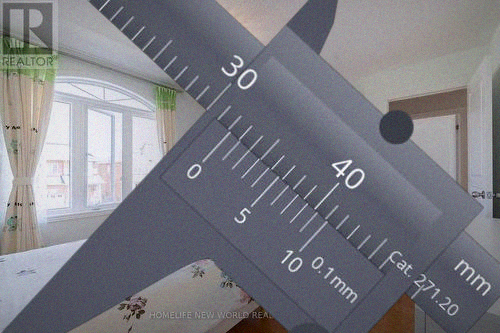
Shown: 32.2 (mm)
